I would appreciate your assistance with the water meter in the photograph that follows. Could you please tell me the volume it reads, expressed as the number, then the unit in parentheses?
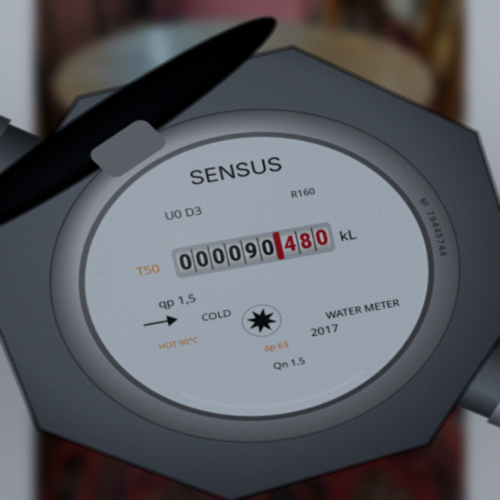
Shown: 90.480 (kL)
